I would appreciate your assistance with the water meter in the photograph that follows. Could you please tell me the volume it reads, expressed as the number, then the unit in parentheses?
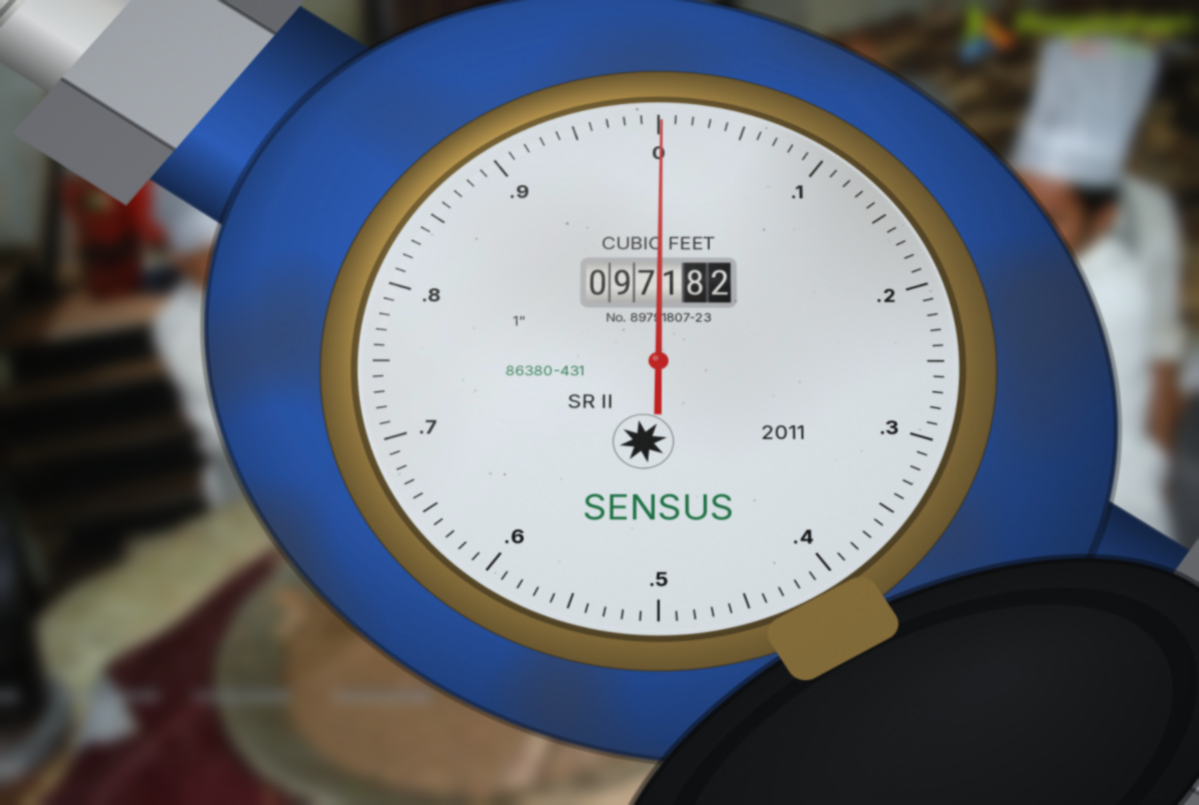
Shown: 97182.00 (ft³)
